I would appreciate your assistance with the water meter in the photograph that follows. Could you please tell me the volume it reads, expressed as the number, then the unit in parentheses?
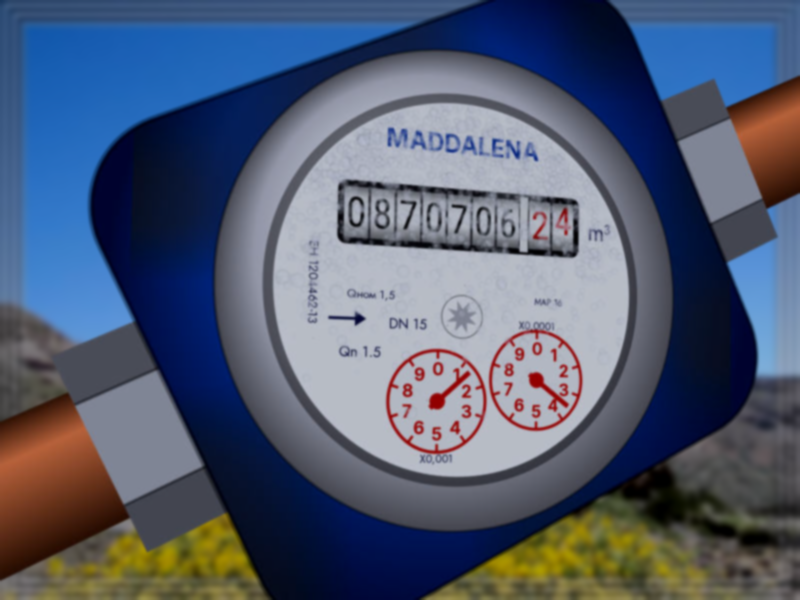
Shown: 870706.2413 (m³)
